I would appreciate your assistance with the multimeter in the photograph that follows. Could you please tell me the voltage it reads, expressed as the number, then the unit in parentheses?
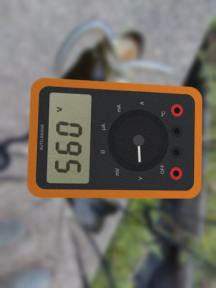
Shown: 560 (V)
